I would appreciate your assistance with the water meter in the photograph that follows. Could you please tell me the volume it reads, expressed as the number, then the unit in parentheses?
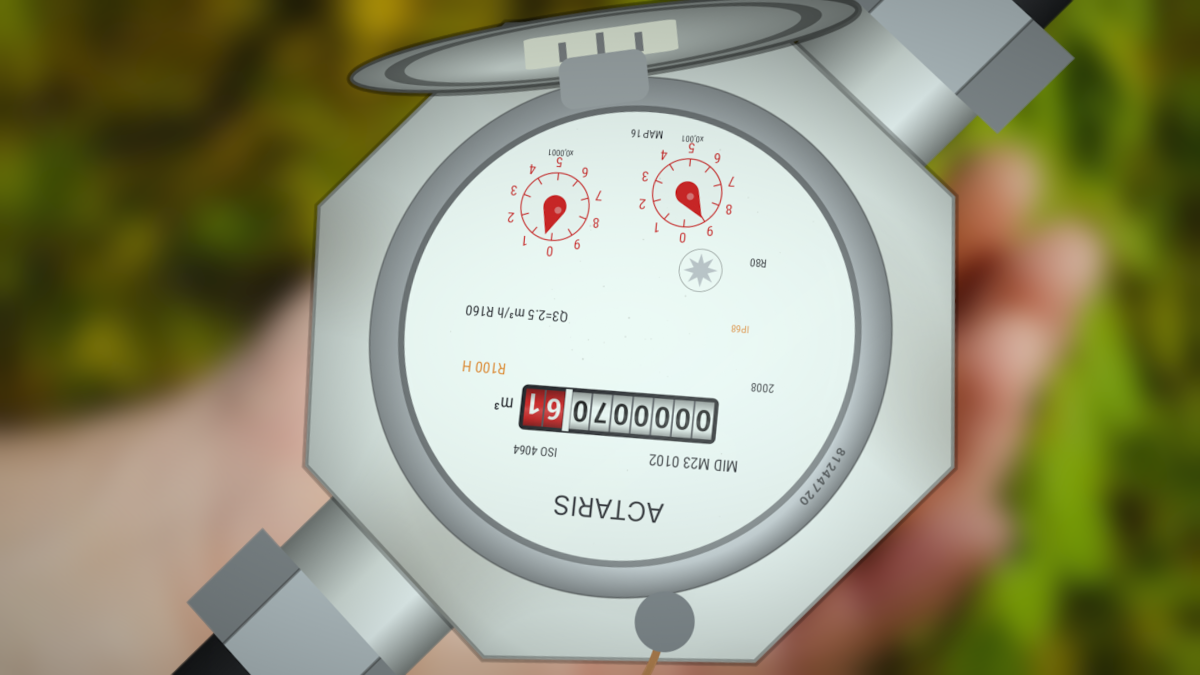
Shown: 70.6090 (m³)
